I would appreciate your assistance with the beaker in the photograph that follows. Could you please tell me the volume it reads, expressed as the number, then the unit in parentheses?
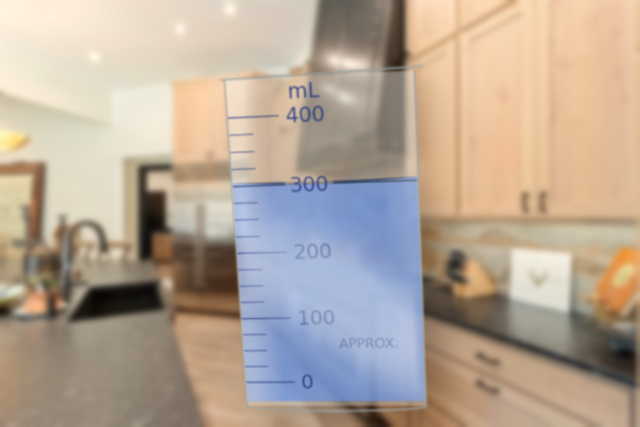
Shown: 300 (mL)
